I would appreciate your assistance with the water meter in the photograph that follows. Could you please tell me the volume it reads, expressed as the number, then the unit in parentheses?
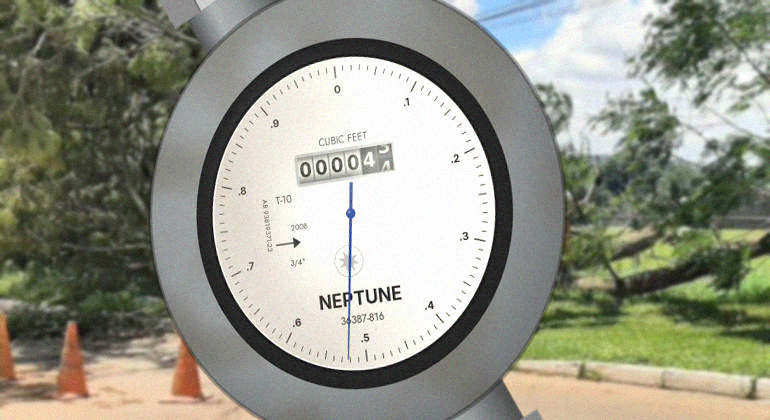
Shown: 43.52 (ft³)
